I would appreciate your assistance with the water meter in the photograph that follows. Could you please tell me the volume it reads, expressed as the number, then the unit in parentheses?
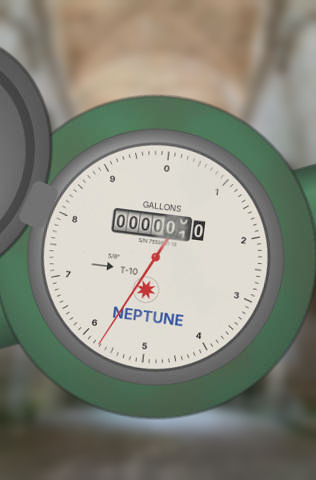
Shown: 5.7 (gal)
